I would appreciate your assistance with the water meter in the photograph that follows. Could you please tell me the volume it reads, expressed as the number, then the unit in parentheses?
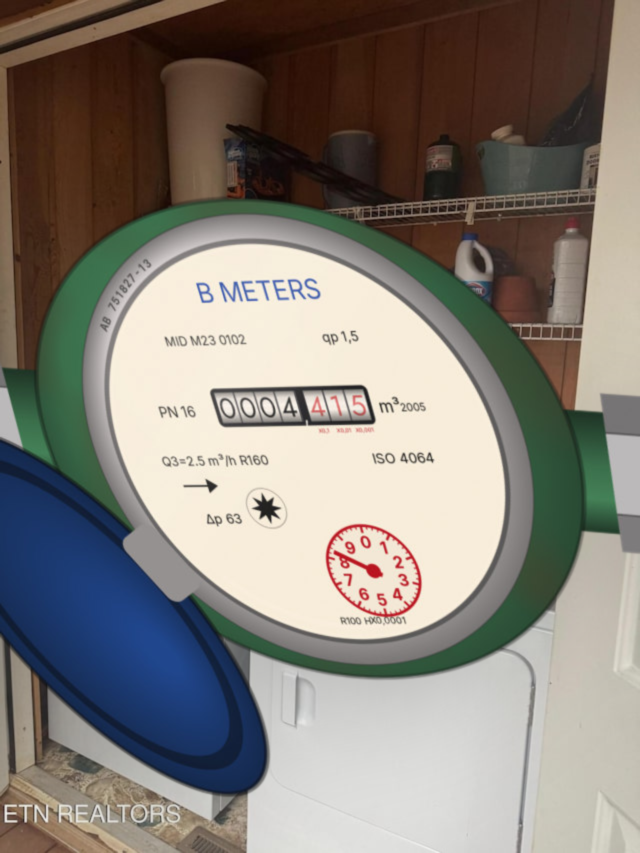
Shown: 4.4158 (m³)
